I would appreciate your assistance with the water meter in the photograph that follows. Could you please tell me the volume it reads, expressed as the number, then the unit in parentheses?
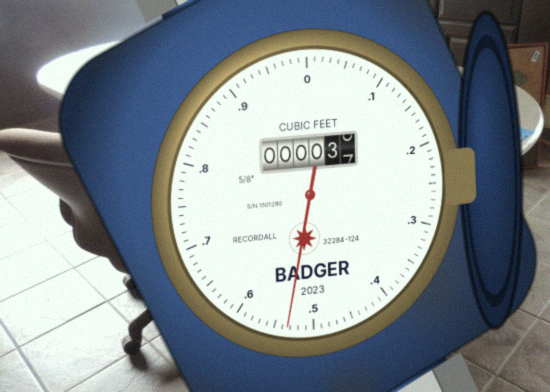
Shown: 36.53 (ft³)
